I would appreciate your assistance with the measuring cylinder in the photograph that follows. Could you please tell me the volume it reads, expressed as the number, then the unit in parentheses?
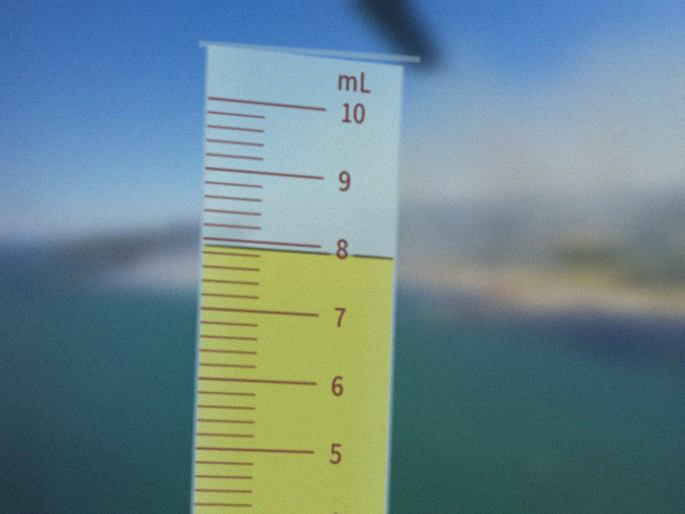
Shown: 7.9 (mL)
